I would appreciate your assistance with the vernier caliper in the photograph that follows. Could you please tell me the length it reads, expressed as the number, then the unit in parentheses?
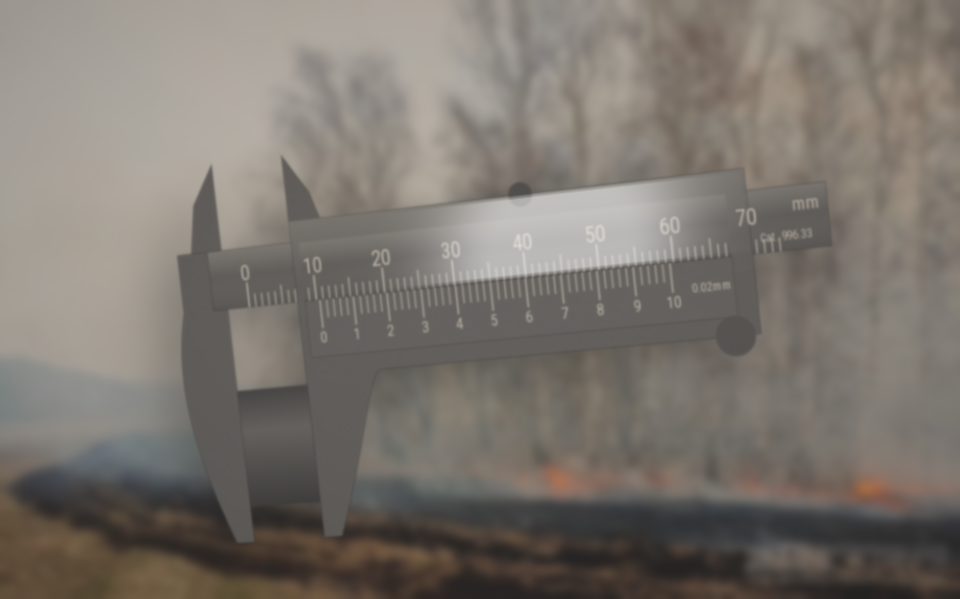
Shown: 10.5 (mm)
